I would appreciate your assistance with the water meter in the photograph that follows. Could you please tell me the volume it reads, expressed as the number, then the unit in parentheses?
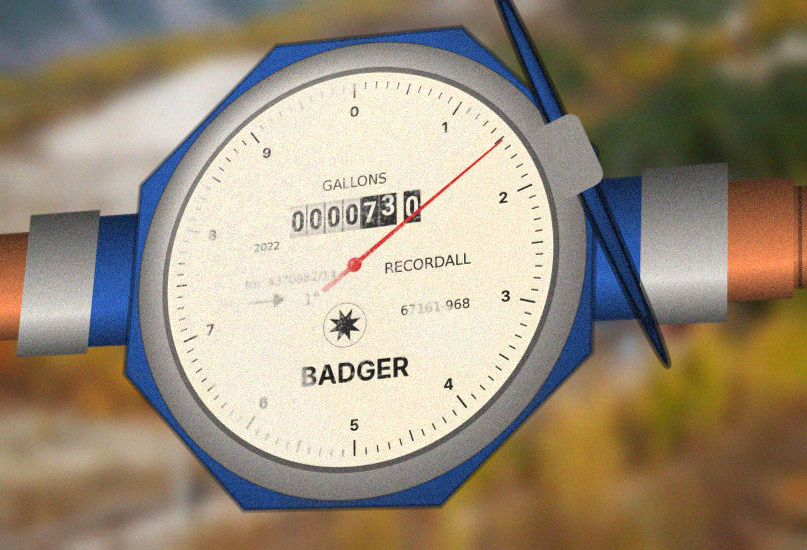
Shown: 731.5 (gal)
